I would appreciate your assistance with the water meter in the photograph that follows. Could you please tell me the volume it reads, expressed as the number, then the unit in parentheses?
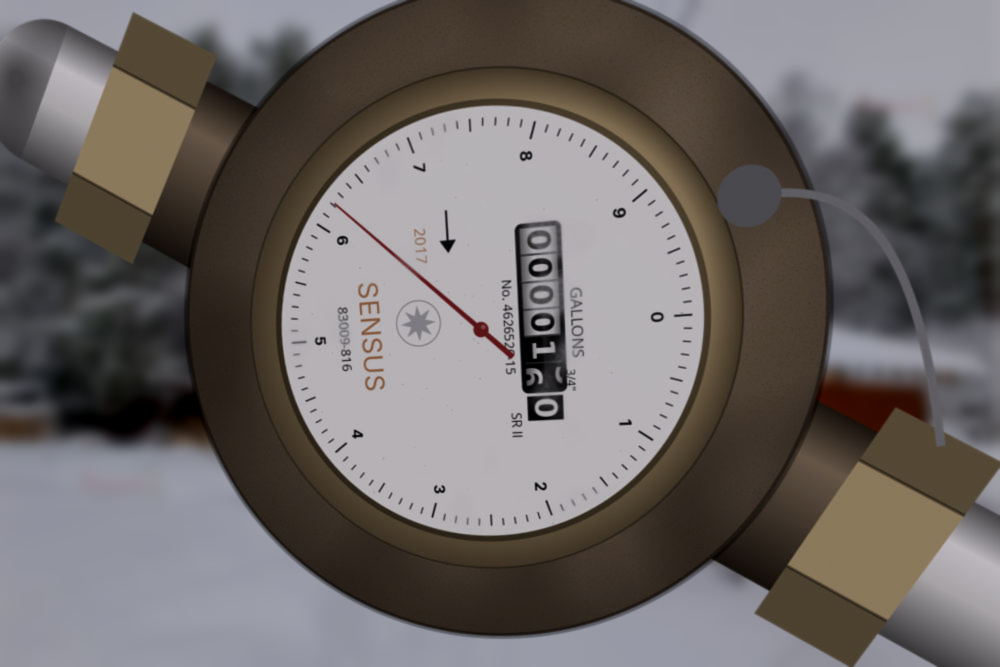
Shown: 156.2 (gal)
